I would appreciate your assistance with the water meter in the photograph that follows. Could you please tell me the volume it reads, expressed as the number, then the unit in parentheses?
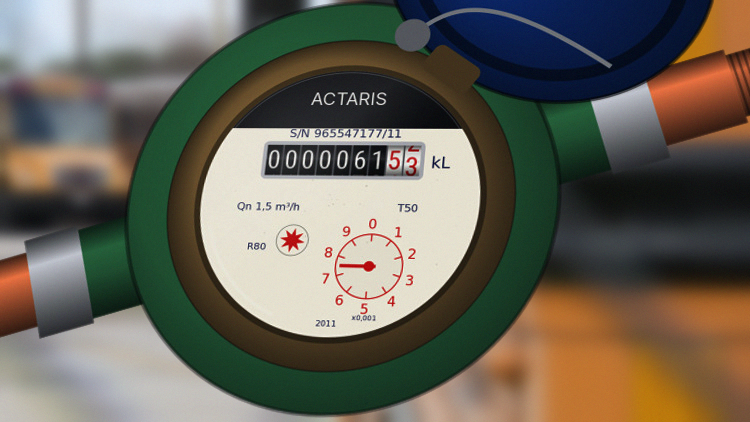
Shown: 61.527 (kL)
